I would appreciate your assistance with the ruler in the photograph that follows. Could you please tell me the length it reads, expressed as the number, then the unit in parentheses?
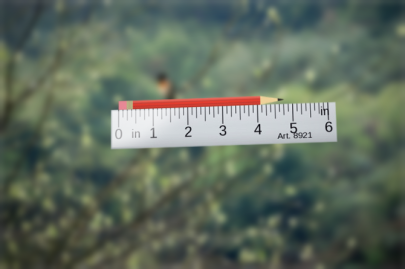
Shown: 4.75 (in)
